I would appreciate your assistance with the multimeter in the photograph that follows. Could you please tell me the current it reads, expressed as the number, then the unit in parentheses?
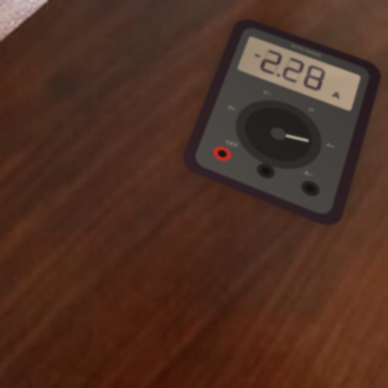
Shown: -2.28 (A)
